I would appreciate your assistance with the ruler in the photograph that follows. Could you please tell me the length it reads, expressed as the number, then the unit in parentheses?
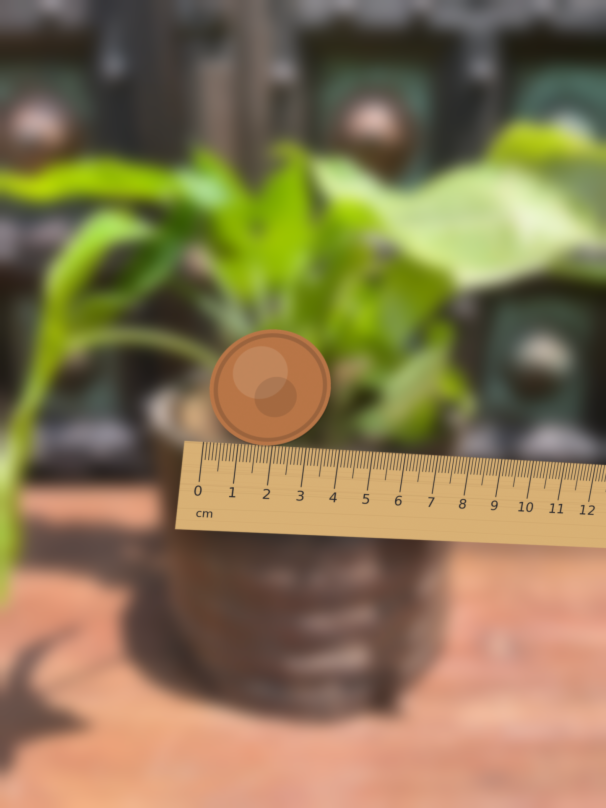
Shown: 3.5 (cm)
